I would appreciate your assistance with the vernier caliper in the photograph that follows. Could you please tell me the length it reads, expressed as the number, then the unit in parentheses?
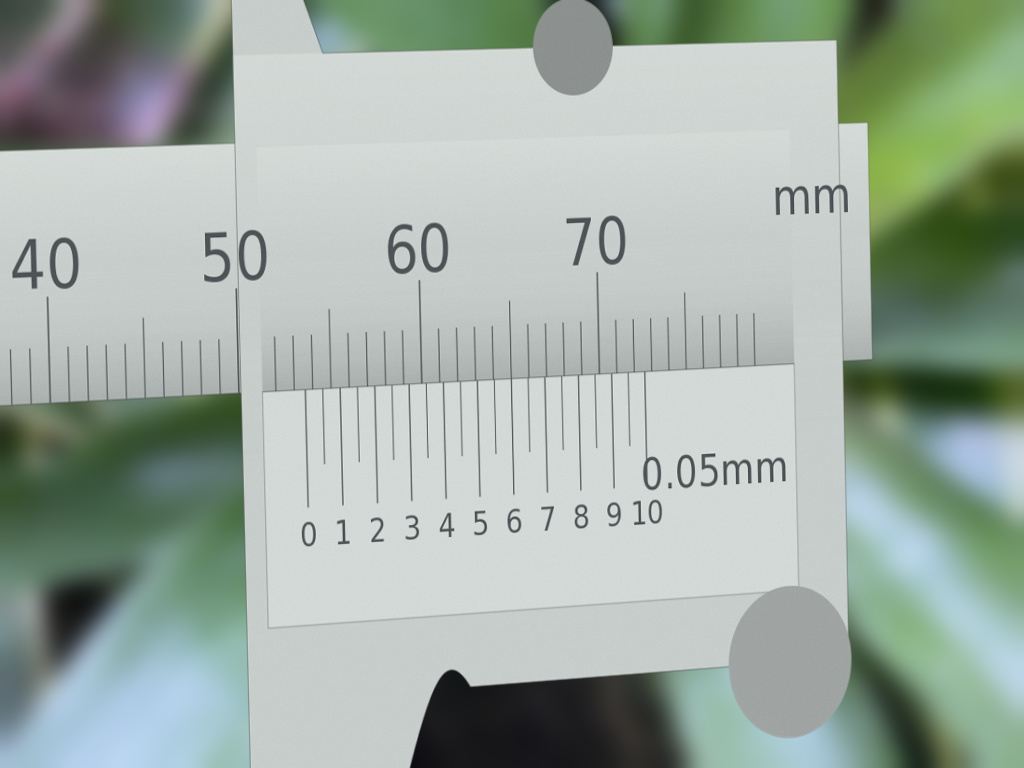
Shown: 53.6 (mm)
